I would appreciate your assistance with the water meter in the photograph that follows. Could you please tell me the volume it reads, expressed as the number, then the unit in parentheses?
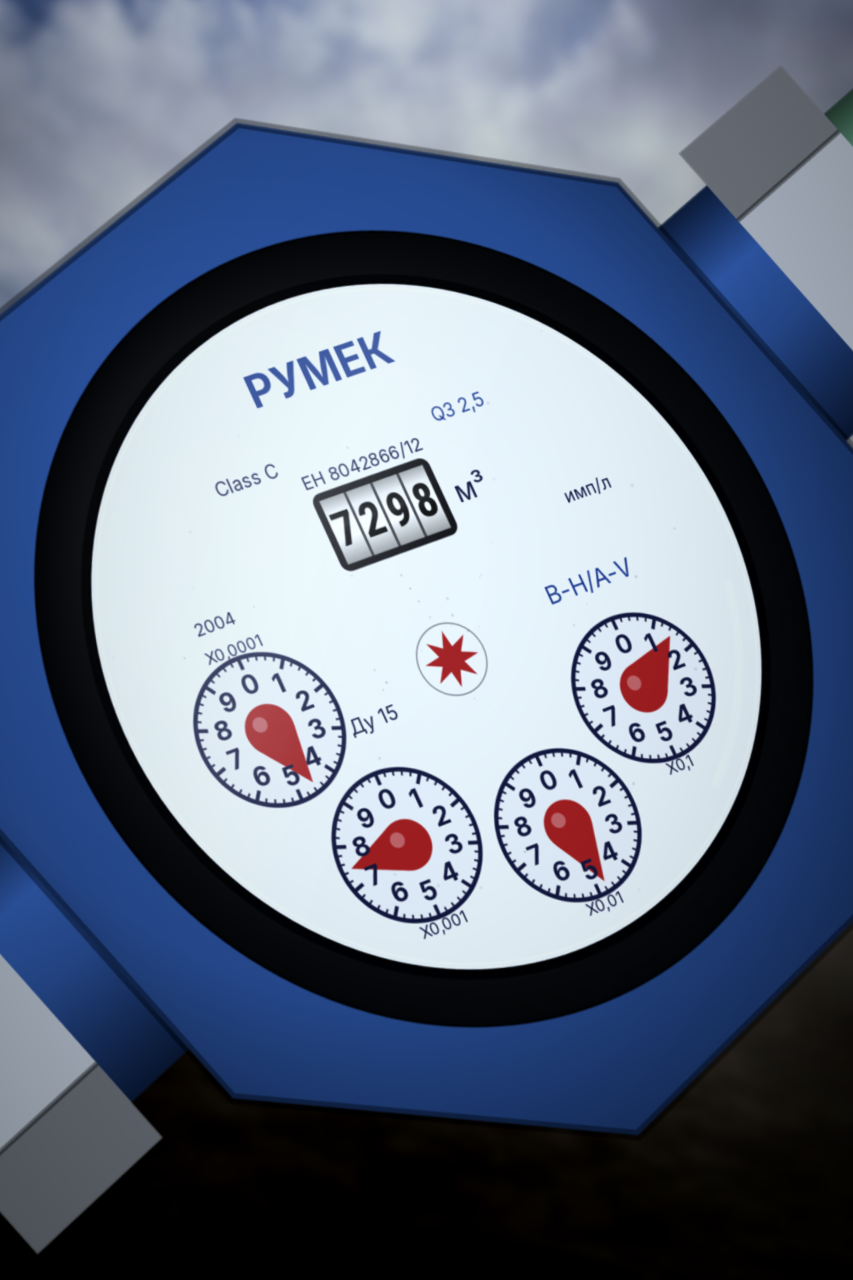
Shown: 7298.1474 (m³)
